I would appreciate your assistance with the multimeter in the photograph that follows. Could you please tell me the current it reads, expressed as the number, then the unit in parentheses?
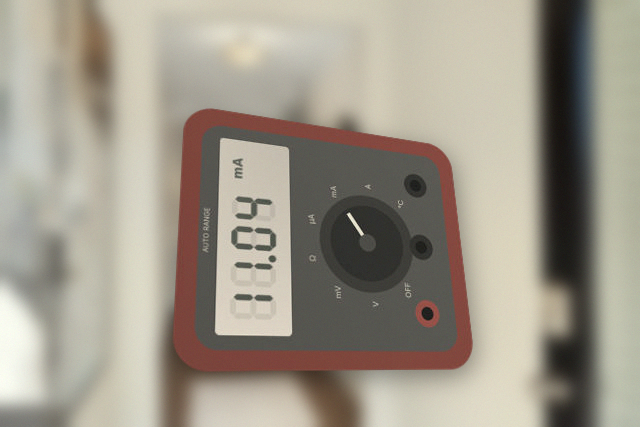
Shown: 11.04 (mA)
